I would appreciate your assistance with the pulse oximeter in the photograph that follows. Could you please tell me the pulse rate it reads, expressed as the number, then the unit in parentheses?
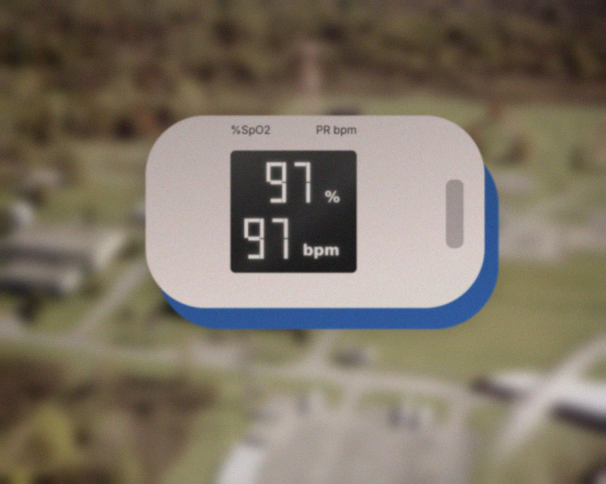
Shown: 97 (bpm)
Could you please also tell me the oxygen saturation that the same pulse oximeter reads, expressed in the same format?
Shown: 97 (%)
